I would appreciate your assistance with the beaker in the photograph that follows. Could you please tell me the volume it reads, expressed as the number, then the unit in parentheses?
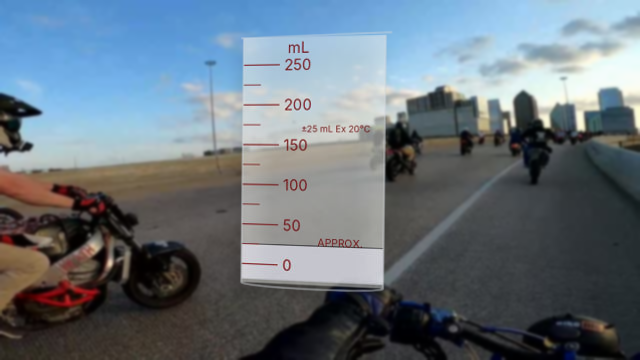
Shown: 25 (mL)
